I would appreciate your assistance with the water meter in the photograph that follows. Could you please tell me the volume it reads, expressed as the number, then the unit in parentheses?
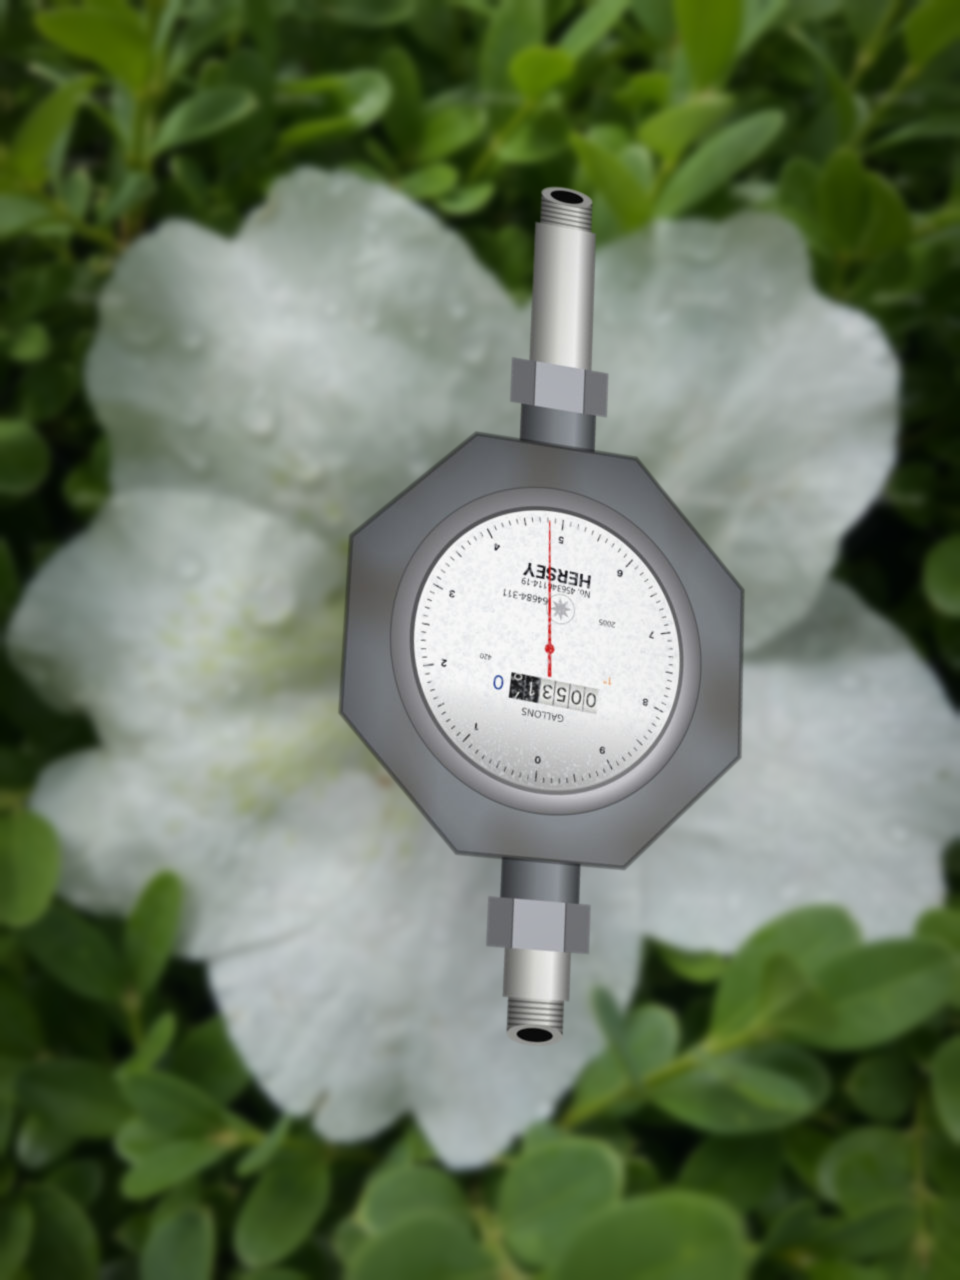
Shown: 53174.8 (gal)
